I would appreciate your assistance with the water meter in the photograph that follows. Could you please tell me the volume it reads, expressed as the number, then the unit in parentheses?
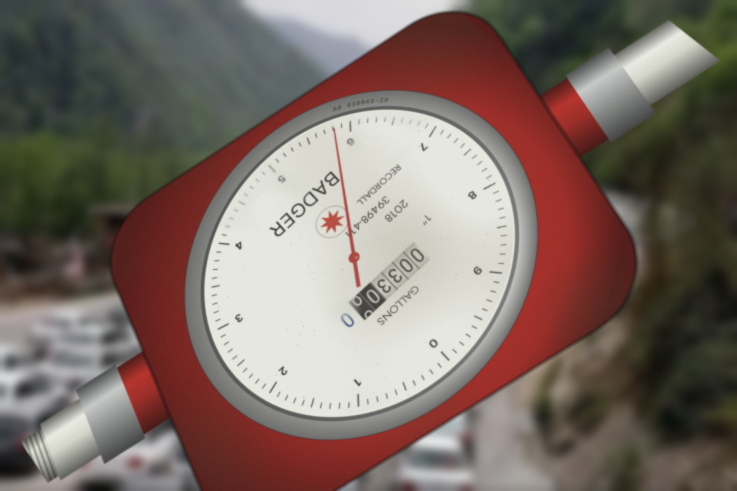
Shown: 33085.8 (gal)
